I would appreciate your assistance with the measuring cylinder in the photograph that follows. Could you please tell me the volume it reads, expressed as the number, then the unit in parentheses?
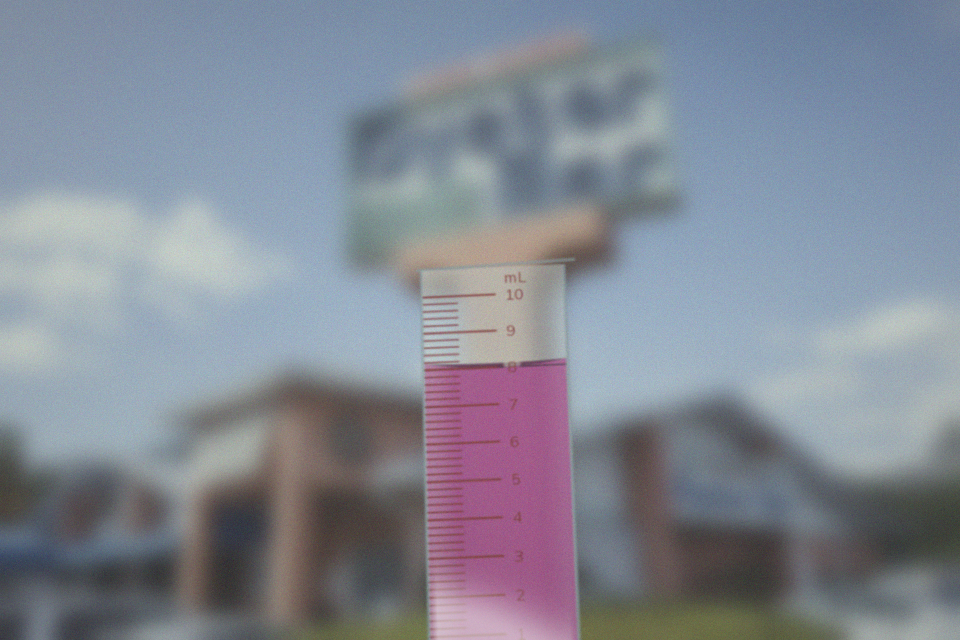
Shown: 8 (mL)
